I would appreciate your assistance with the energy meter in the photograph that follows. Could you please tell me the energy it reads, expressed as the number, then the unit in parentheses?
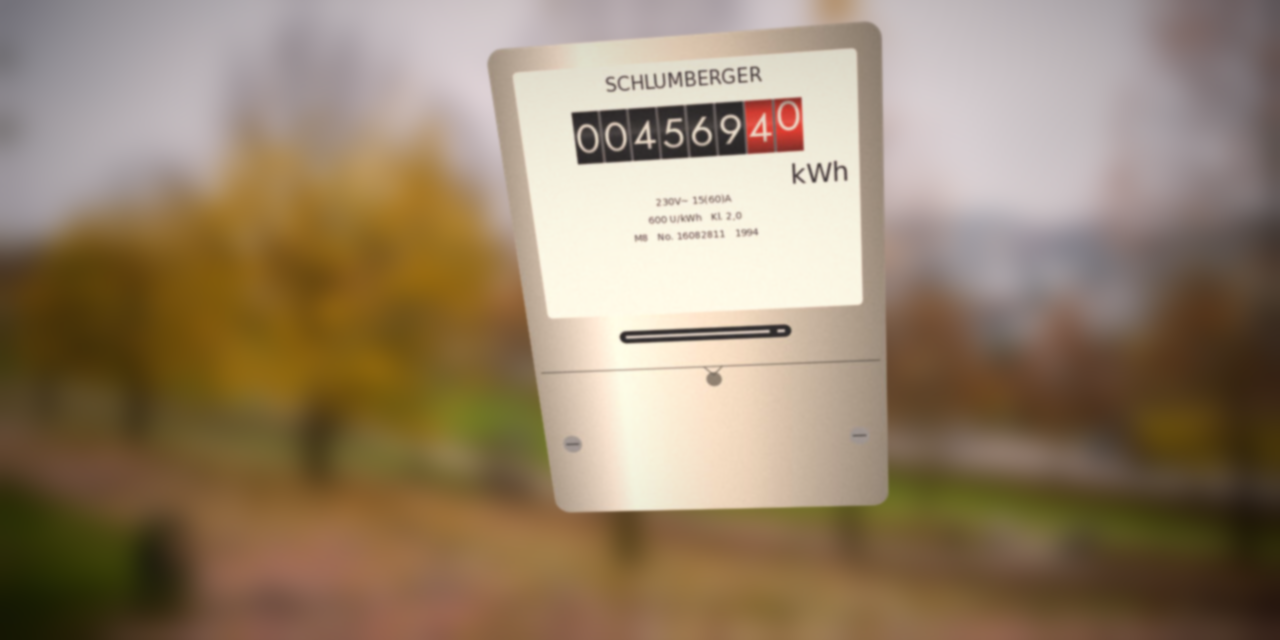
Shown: 4569.40 (kWh)
